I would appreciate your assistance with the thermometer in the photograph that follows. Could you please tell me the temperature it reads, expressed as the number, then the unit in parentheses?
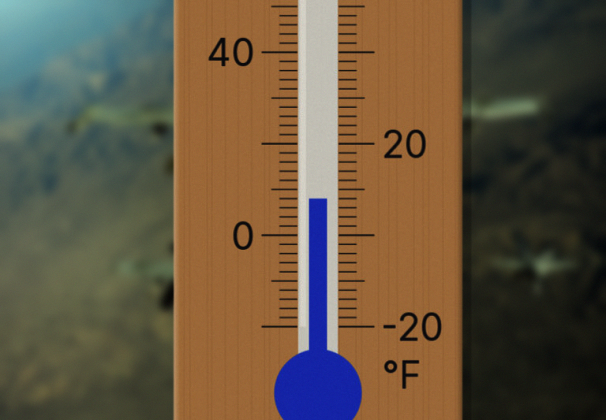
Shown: 8 (°F)
